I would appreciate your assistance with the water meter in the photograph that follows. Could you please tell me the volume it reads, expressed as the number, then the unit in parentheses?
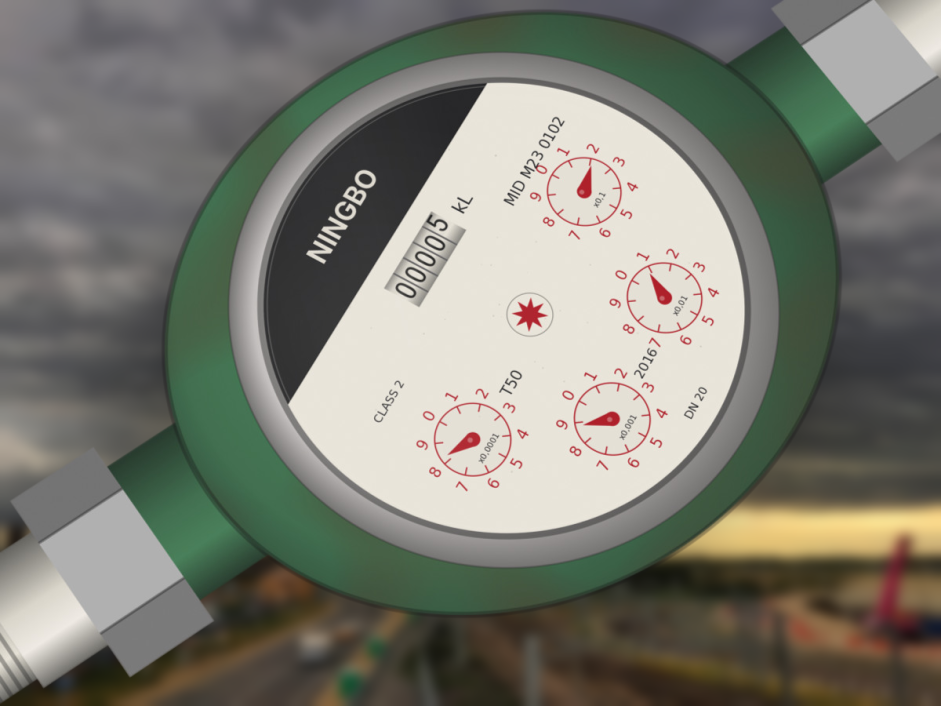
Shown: 5.2088 (kL)
